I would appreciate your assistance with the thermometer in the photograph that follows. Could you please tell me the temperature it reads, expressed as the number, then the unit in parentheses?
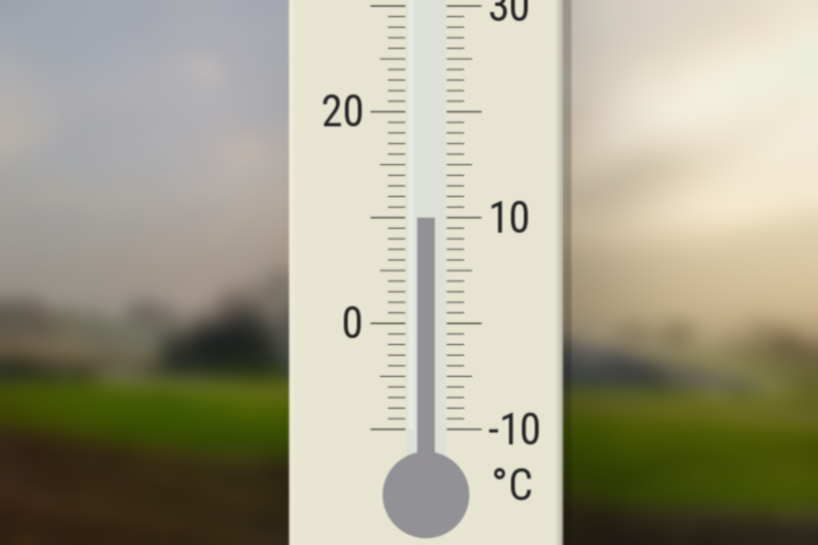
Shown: 10 (°C)
